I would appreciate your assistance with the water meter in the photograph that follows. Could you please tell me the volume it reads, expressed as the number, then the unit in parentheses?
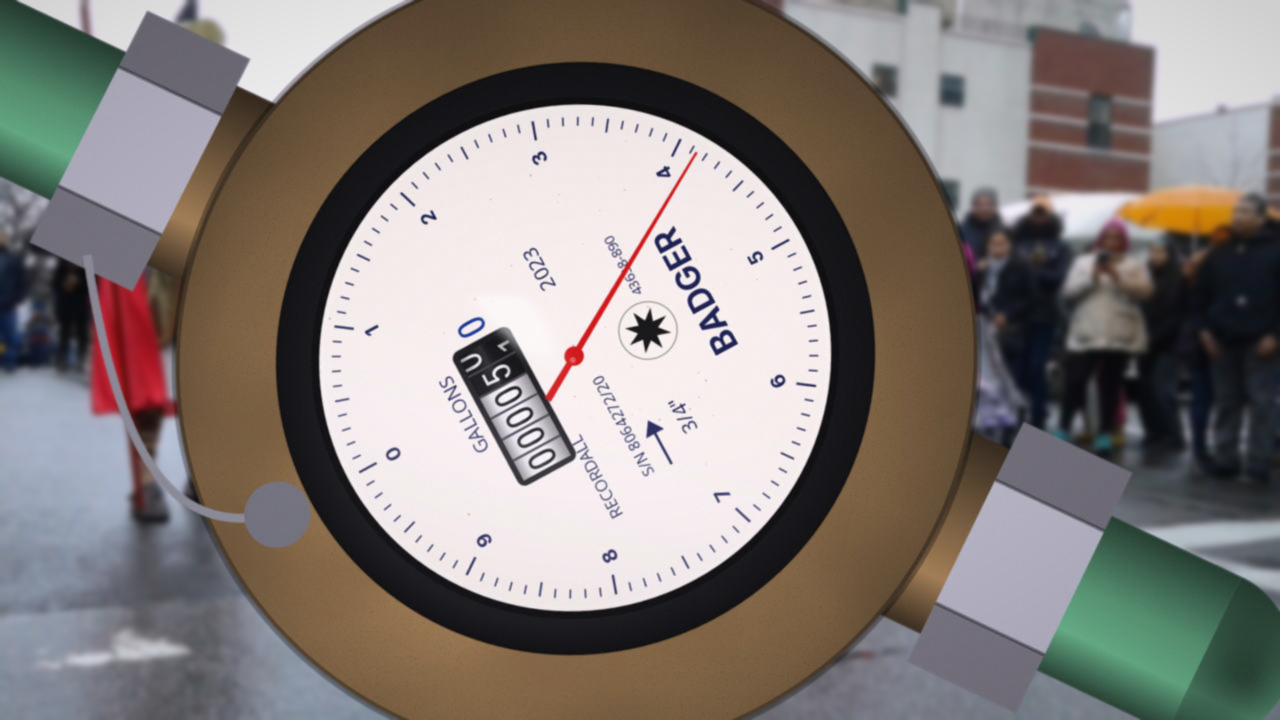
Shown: 504.1 (gal)
